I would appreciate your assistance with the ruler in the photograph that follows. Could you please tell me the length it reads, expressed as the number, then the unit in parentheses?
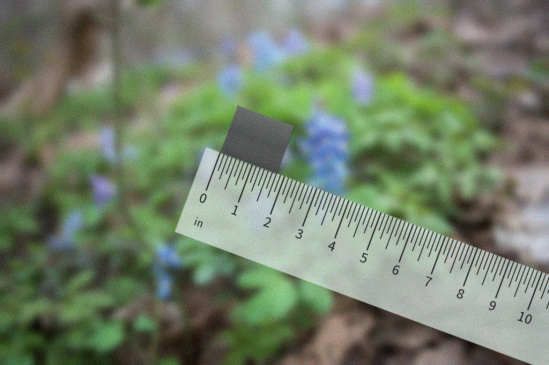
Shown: 1.75 (in)
